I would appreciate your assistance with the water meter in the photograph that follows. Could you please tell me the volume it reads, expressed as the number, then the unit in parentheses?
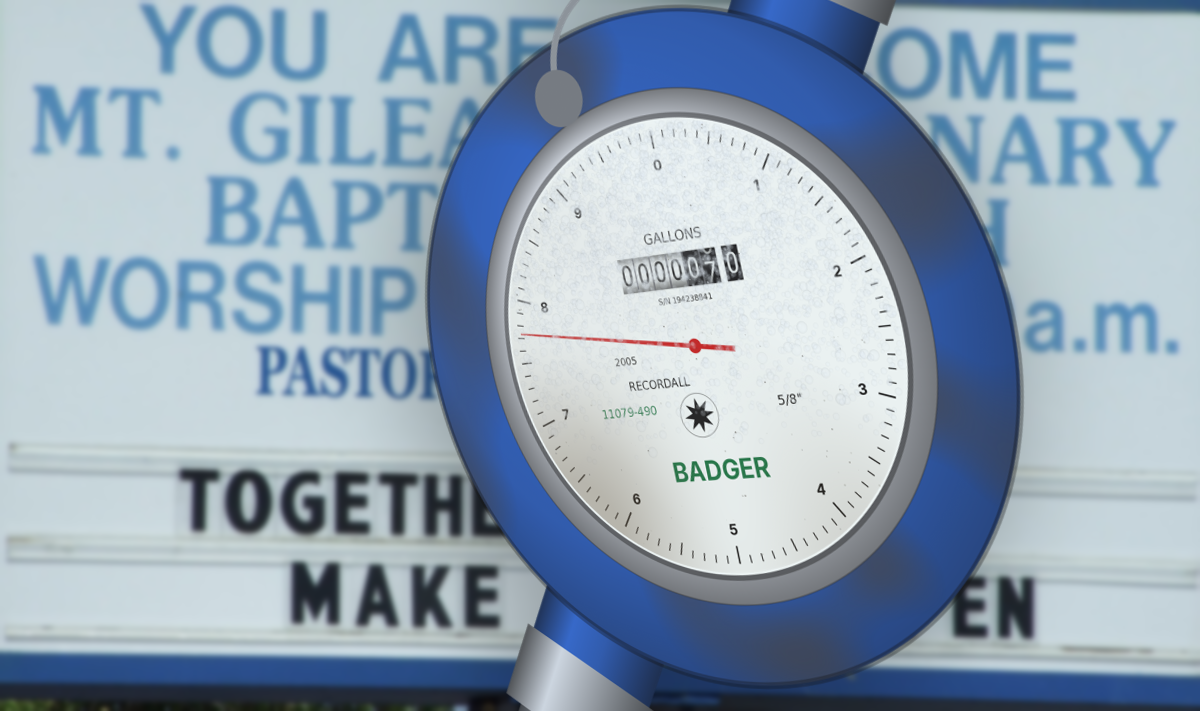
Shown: 67.7 (gal)
